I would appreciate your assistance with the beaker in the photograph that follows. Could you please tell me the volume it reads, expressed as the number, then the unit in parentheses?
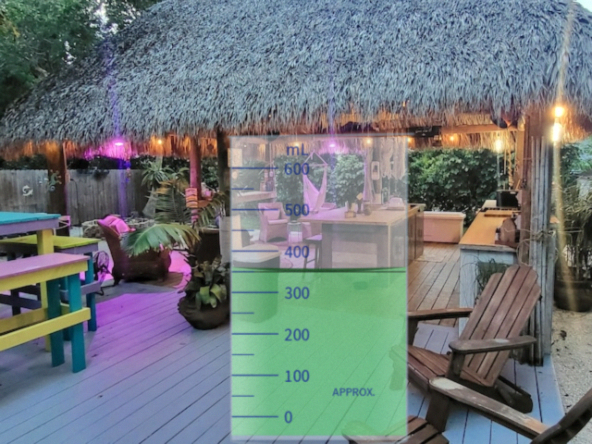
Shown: 350 (mL)
